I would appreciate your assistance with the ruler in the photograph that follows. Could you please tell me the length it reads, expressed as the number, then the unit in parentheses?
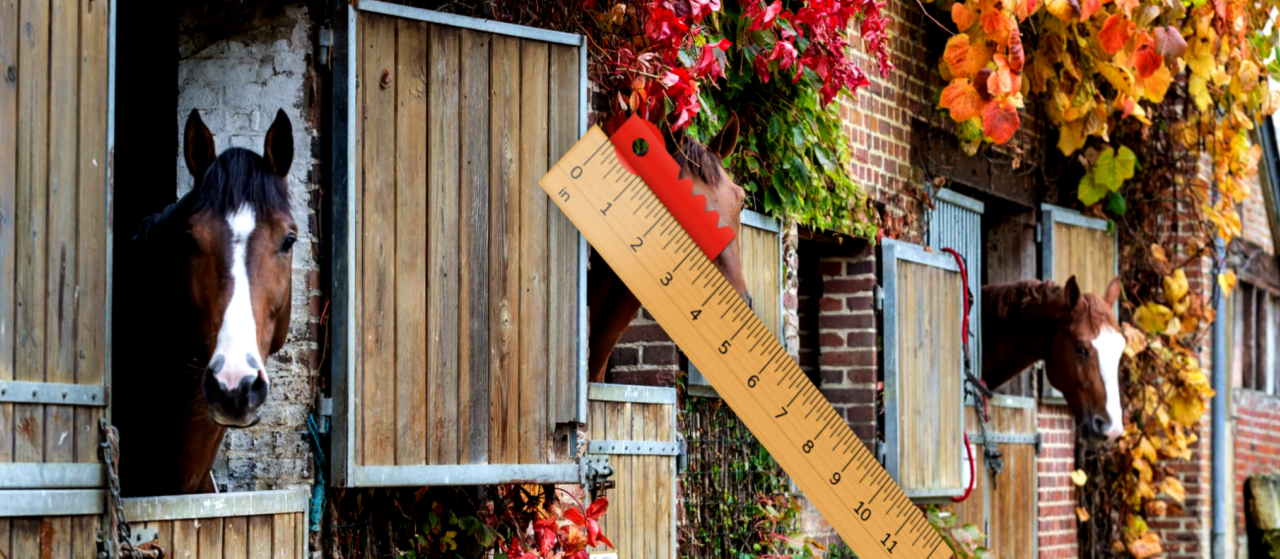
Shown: 3.5 (in)
